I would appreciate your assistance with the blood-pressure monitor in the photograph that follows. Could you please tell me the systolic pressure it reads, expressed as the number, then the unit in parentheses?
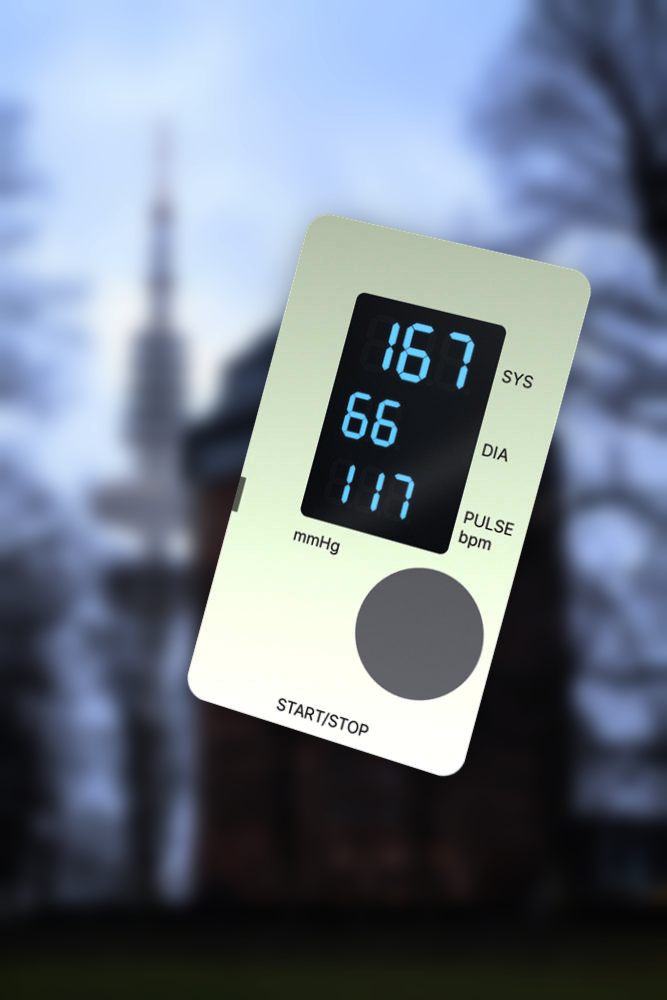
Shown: 167 (mmHg)
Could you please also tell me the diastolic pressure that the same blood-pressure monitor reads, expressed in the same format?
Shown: 66 (mmHg)
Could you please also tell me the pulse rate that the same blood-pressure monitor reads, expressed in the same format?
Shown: 117 (bpm)
